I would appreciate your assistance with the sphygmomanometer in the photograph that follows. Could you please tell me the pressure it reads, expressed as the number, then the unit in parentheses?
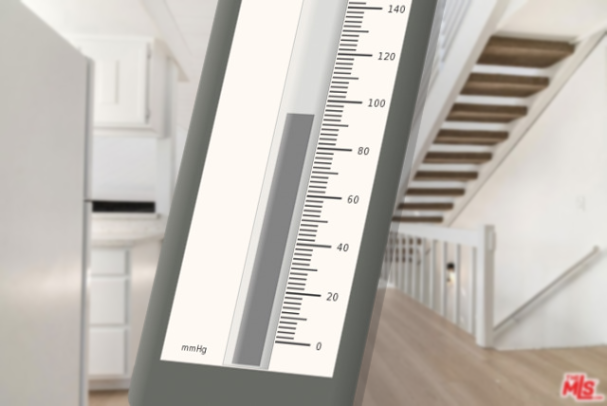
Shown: 94 (mmHg)
